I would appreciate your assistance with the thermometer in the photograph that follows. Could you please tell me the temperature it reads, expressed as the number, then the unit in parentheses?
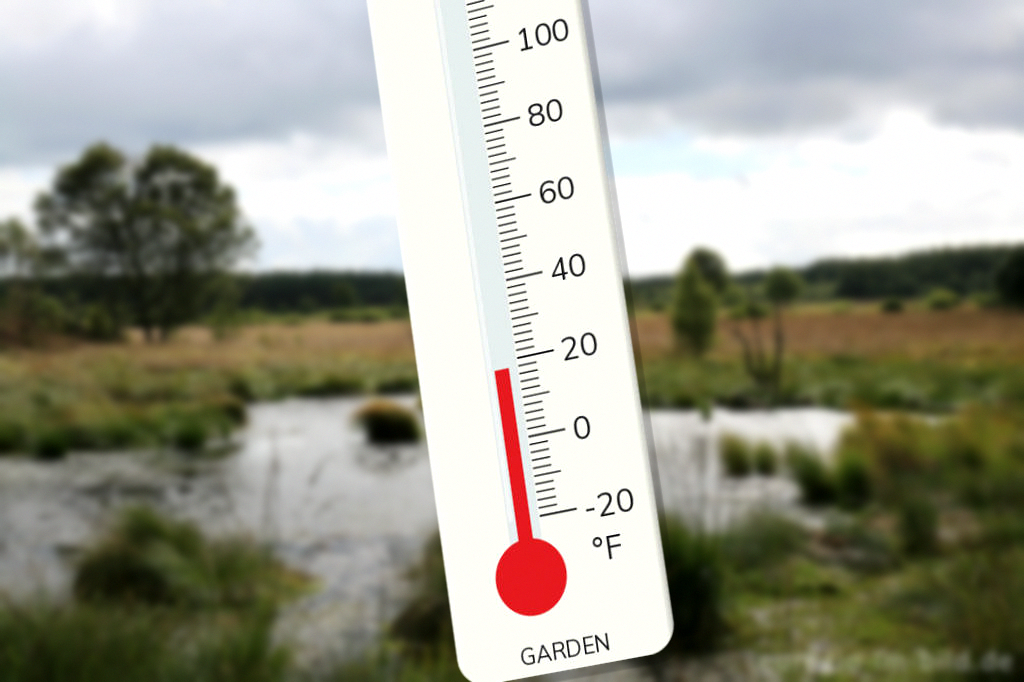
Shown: 18 (°F)
